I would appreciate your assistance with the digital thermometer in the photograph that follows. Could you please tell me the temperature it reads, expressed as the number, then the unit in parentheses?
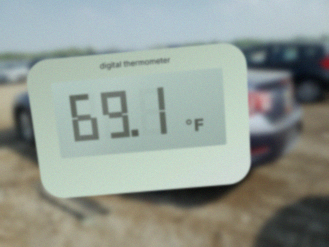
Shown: 69.1 (°F)
